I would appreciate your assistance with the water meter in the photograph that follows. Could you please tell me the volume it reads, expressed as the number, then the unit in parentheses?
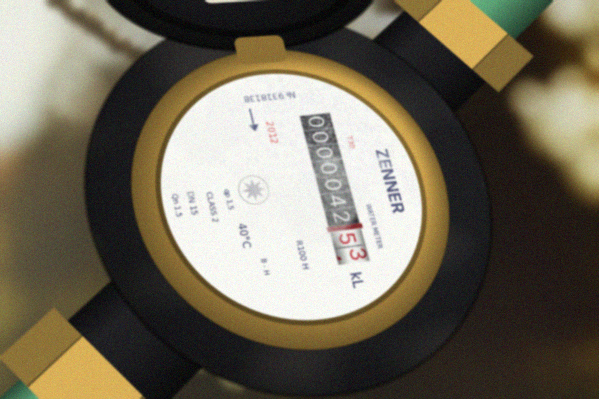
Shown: 42.53 (kL)
